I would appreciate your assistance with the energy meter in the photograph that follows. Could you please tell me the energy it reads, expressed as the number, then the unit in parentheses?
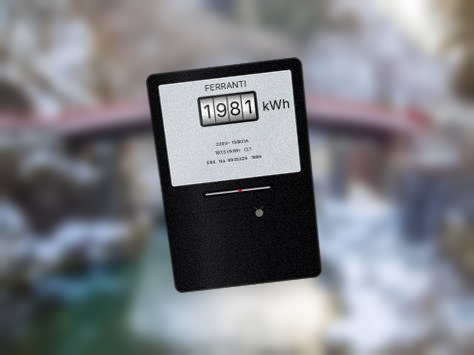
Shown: 1981 (kWh)
